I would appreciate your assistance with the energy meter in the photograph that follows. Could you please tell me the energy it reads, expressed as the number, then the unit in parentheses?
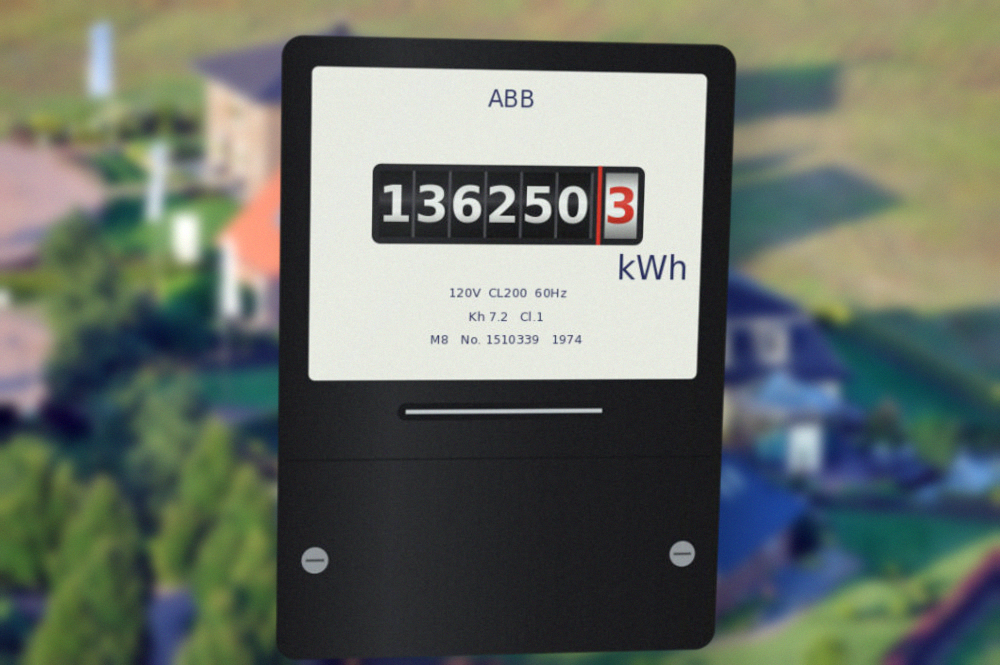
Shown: 136250.3 (kWh)
